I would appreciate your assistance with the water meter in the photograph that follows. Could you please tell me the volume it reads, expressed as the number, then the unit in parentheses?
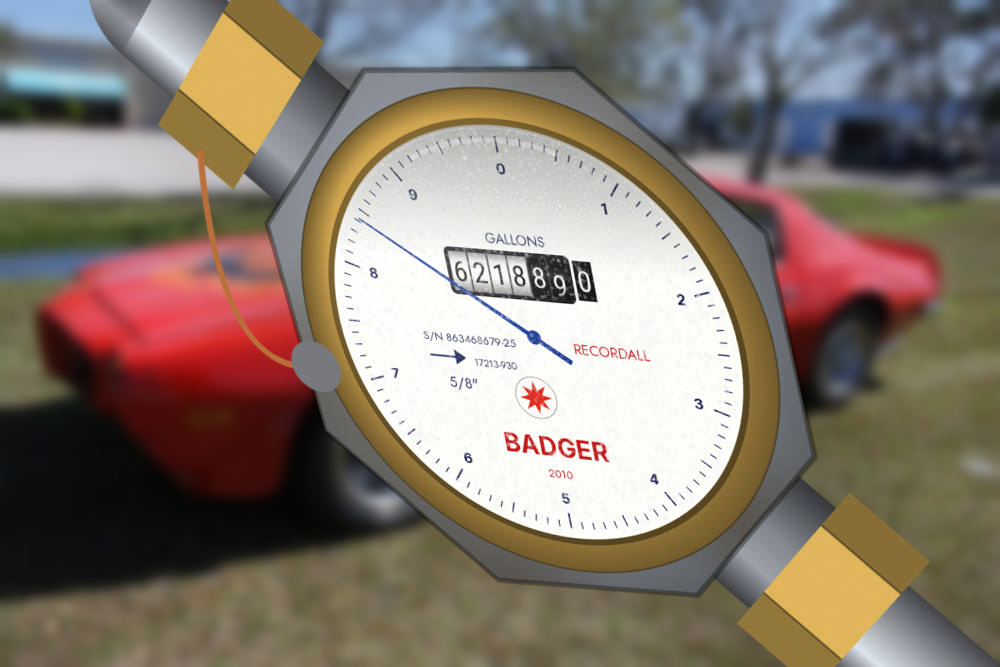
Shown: 6218888.4 (gal)
